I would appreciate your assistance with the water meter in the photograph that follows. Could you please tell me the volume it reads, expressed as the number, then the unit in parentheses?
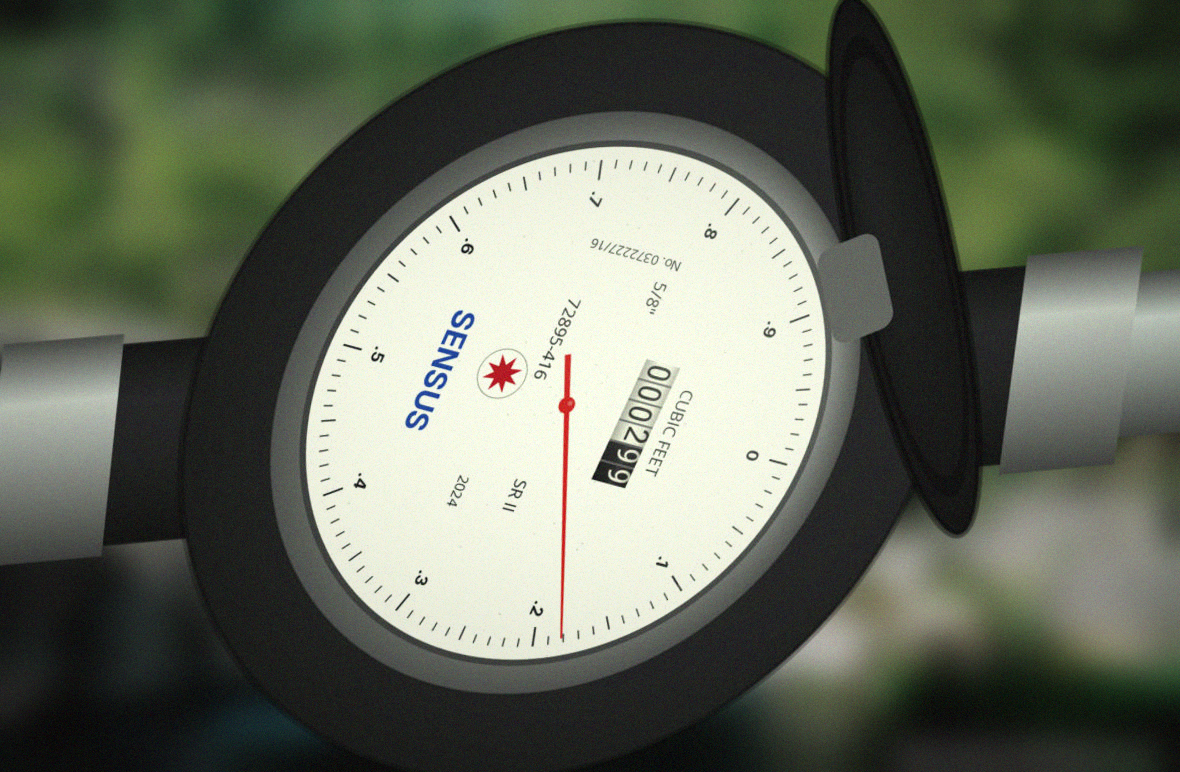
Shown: 299.18 (ft³)
